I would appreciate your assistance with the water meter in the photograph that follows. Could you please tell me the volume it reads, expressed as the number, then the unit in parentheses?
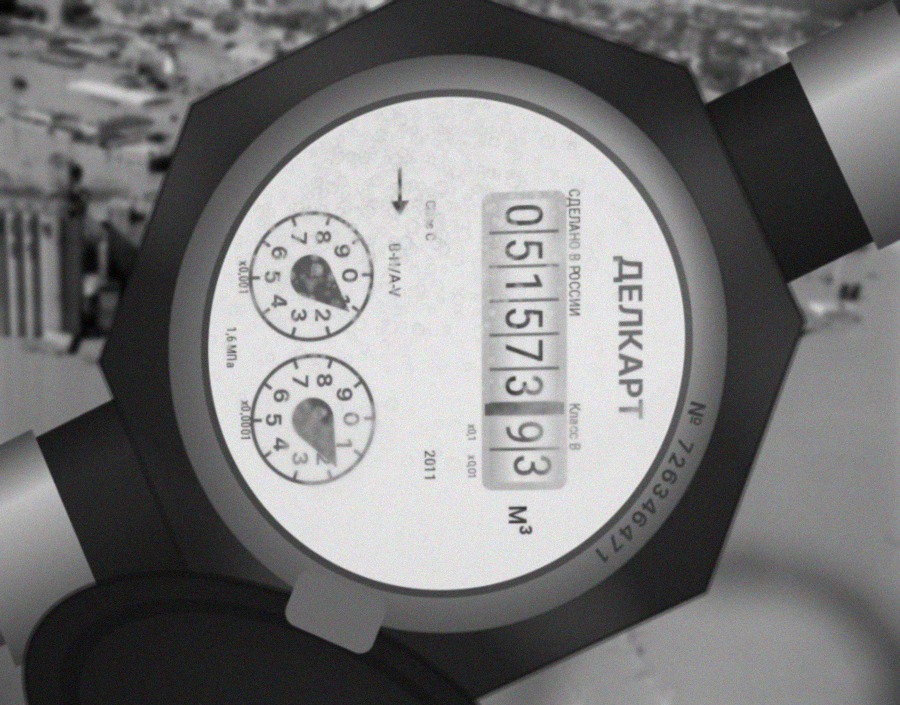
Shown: 51573.9311 (m³)
